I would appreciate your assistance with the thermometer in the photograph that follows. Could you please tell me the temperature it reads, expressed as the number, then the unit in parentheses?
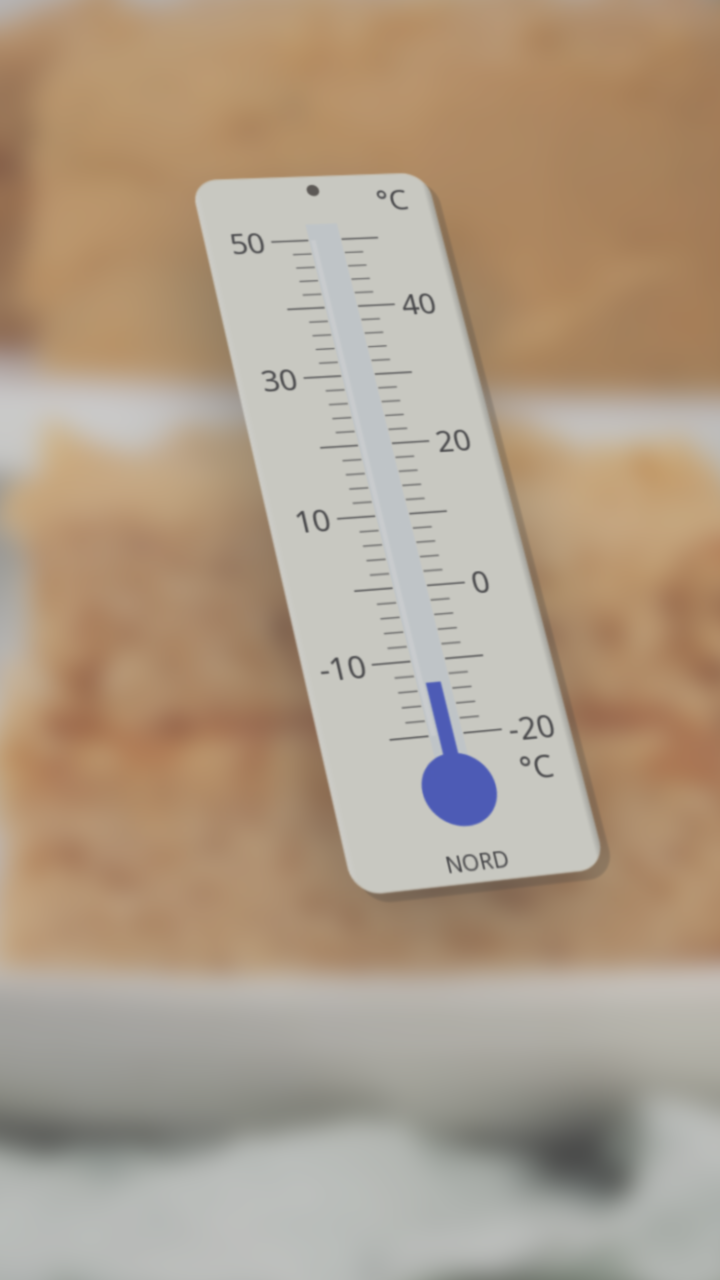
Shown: -13 (°C)
